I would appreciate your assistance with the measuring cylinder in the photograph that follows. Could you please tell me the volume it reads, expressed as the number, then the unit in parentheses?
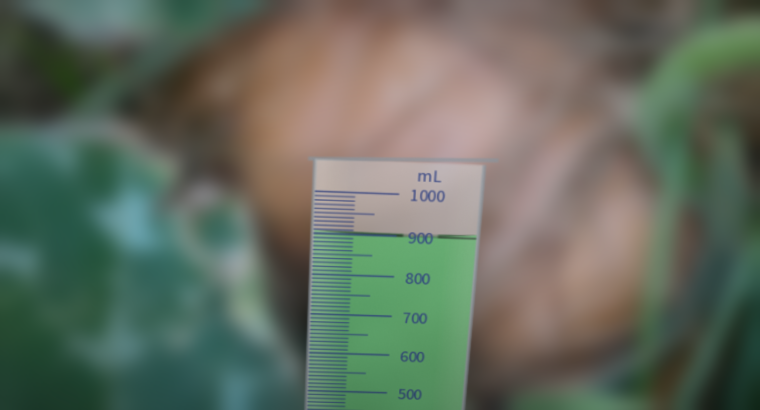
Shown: 900 (mL)
